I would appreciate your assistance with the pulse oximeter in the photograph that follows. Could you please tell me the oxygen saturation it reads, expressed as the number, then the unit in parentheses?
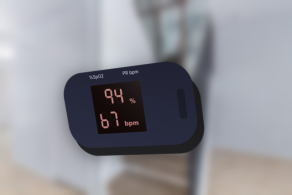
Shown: 94 (%)
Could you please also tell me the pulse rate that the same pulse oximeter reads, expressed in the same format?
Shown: 67 (bpm)
